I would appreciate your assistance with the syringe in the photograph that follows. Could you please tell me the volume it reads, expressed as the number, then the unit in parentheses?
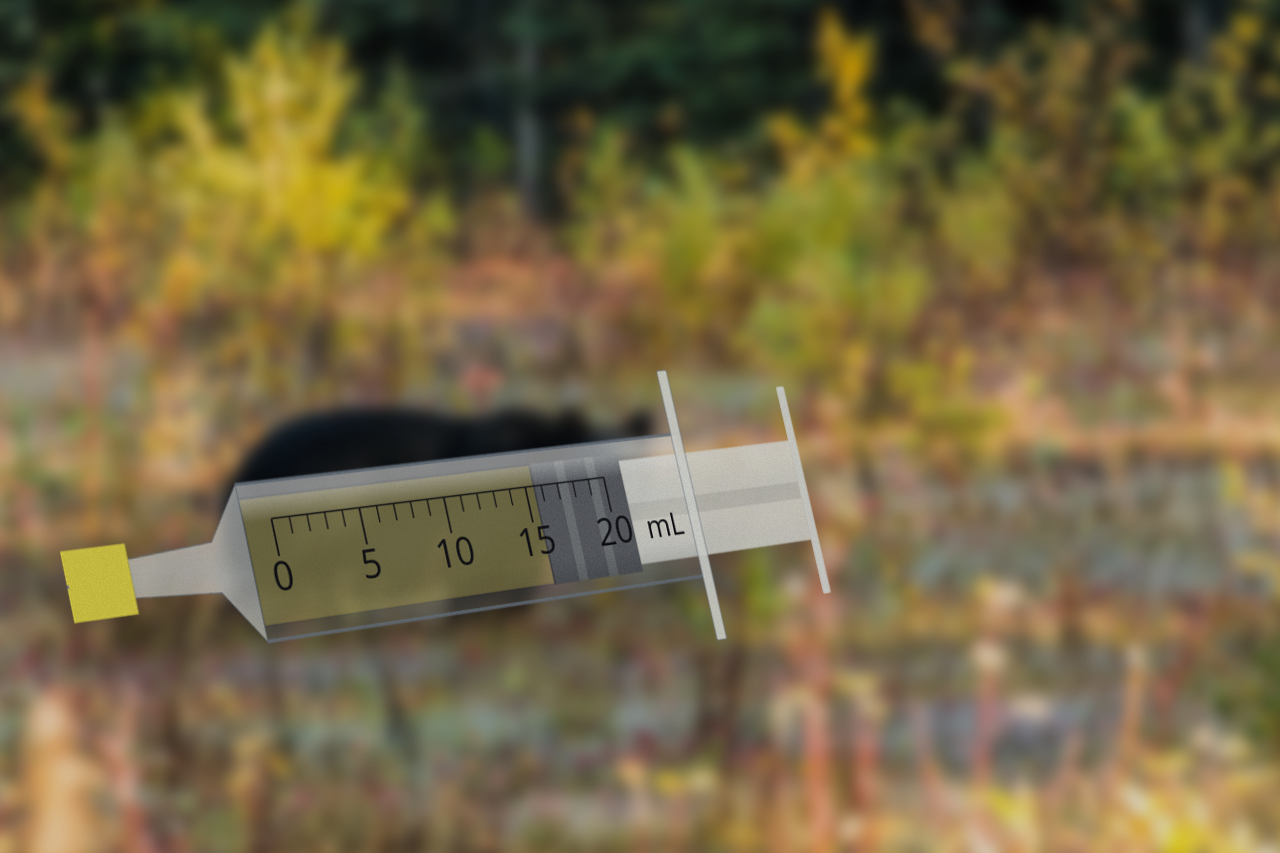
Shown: 15.5 (mL)
